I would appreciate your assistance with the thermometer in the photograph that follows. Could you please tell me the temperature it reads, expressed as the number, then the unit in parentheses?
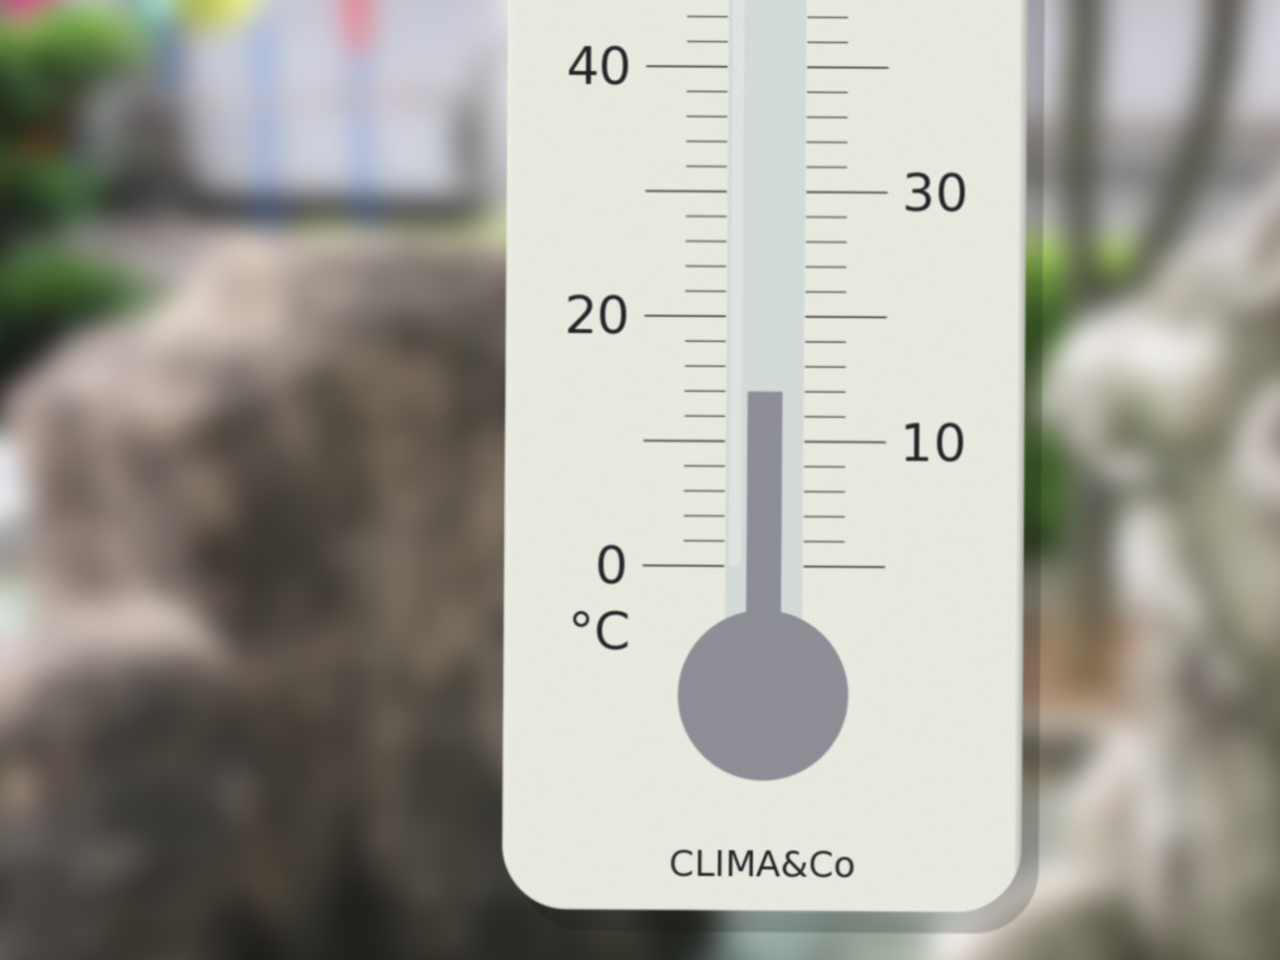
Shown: 14 (°C)
